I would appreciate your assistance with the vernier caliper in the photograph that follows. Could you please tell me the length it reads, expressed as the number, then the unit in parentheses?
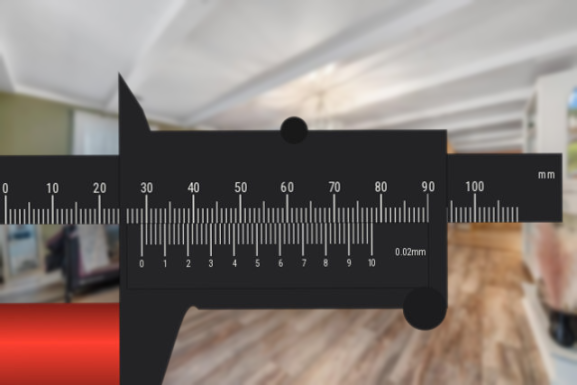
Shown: 29.0 (mm)
